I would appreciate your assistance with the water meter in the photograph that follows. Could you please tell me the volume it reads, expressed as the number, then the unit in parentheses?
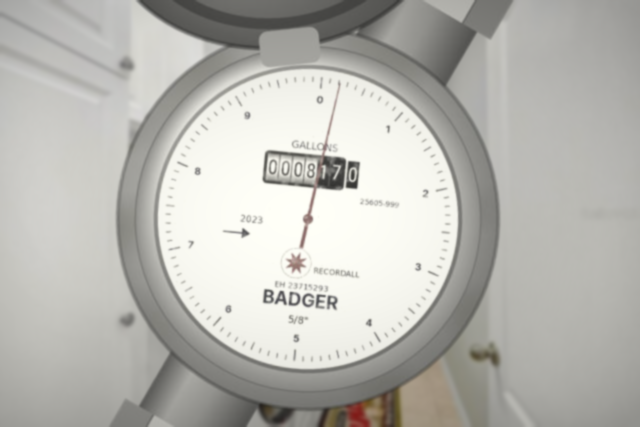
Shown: 8170.2 (gal)
